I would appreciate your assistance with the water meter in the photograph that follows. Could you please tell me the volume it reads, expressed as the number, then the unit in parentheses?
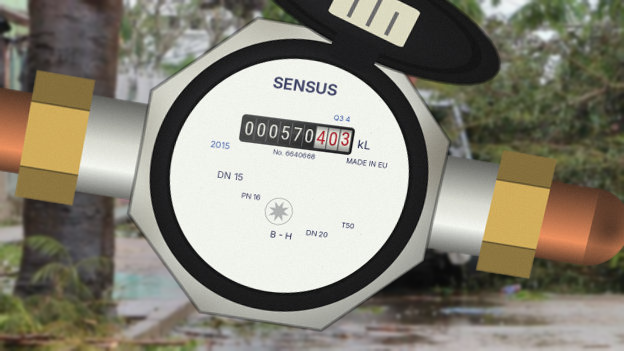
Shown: 570.403 (kL)
